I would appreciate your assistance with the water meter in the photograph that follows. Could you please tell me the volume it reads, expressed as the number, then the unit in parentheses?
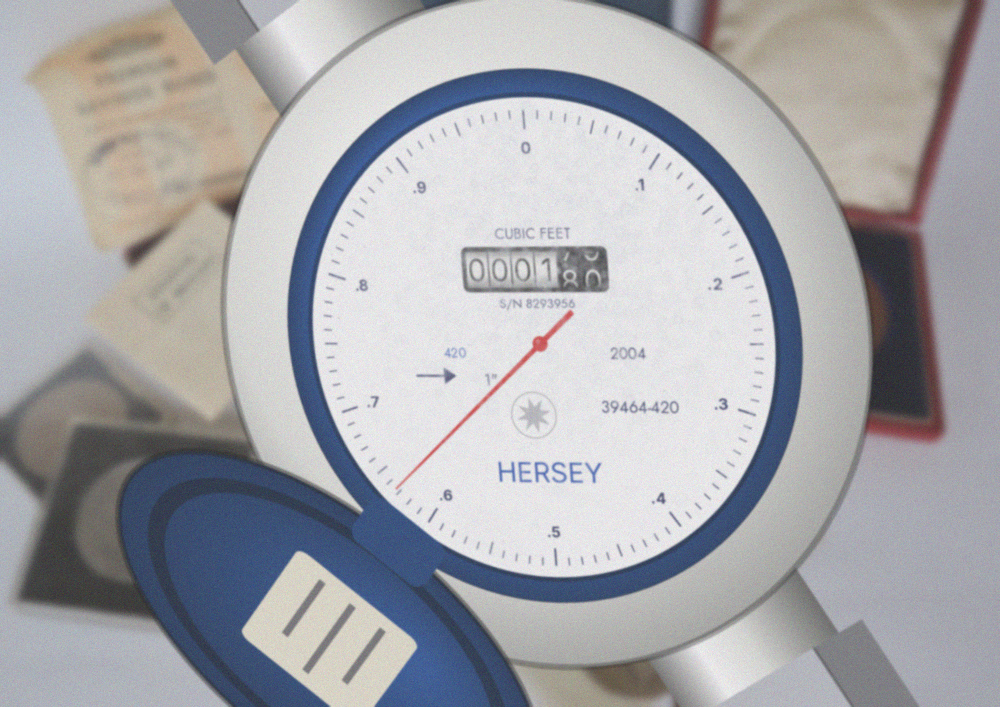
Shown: 179.63 (ft³)
